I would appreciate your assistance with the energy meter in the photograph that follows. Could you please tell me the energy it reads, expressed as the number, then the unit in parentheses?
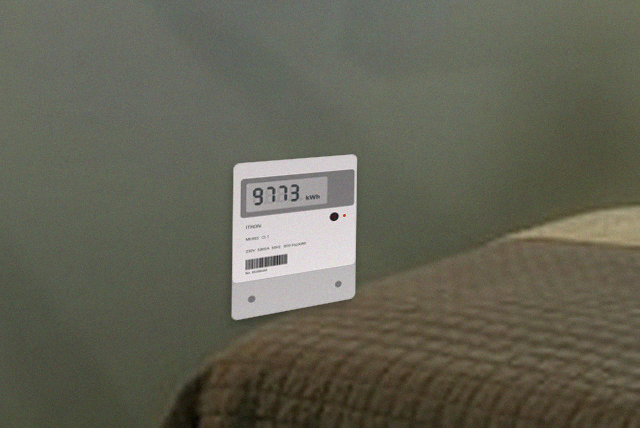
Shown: 9773 (kWh)
